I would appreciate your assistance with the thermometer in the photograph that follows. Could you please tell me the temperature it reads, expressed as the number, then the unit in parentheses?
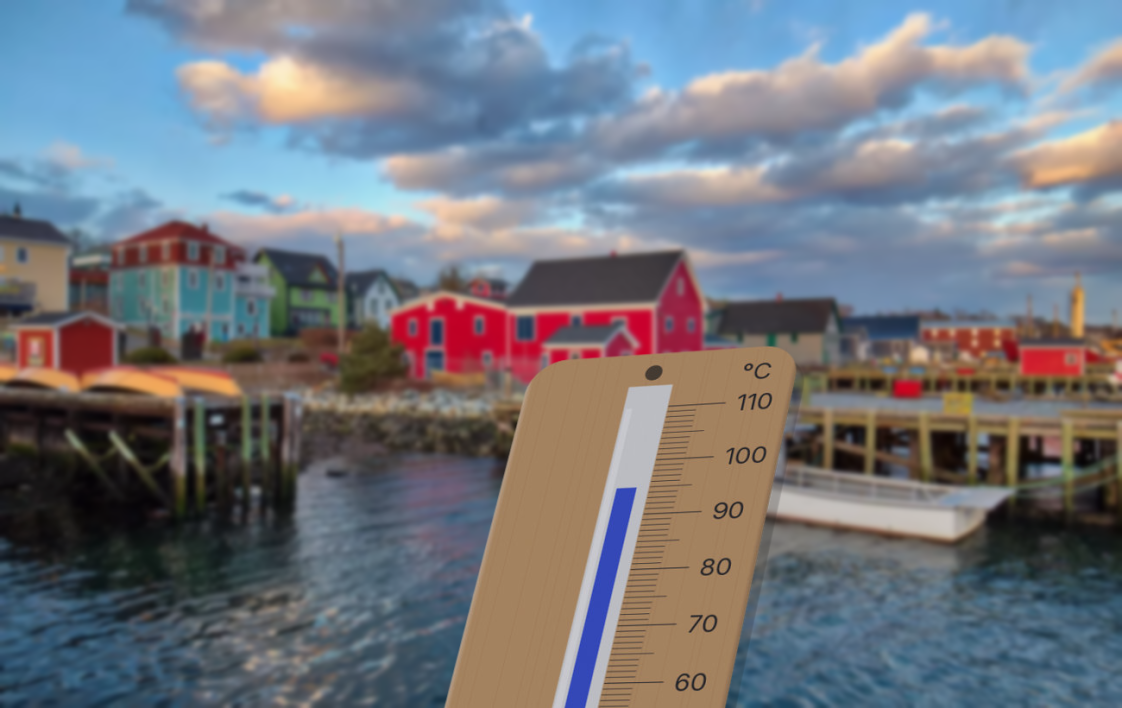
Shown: 95 (°C)
